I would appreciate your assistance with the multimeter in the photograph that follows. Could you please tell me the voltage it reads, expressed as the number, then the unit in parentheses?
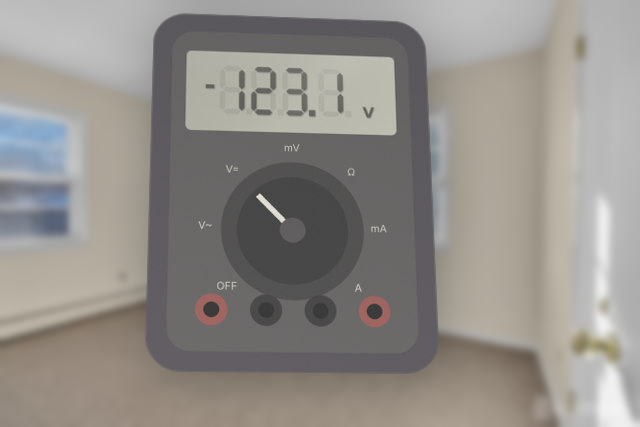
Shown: -123.1 (V)
